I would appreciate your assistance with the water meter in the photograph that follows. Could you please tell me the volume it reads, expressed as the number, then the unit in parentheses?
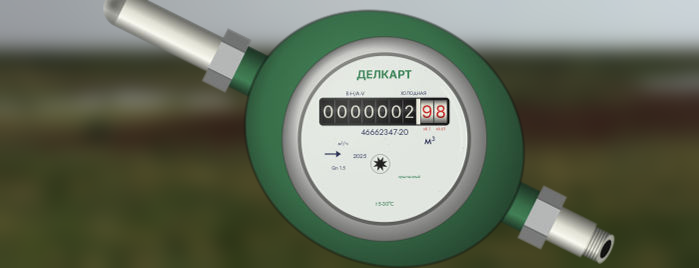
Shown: 2.98 (m³)
